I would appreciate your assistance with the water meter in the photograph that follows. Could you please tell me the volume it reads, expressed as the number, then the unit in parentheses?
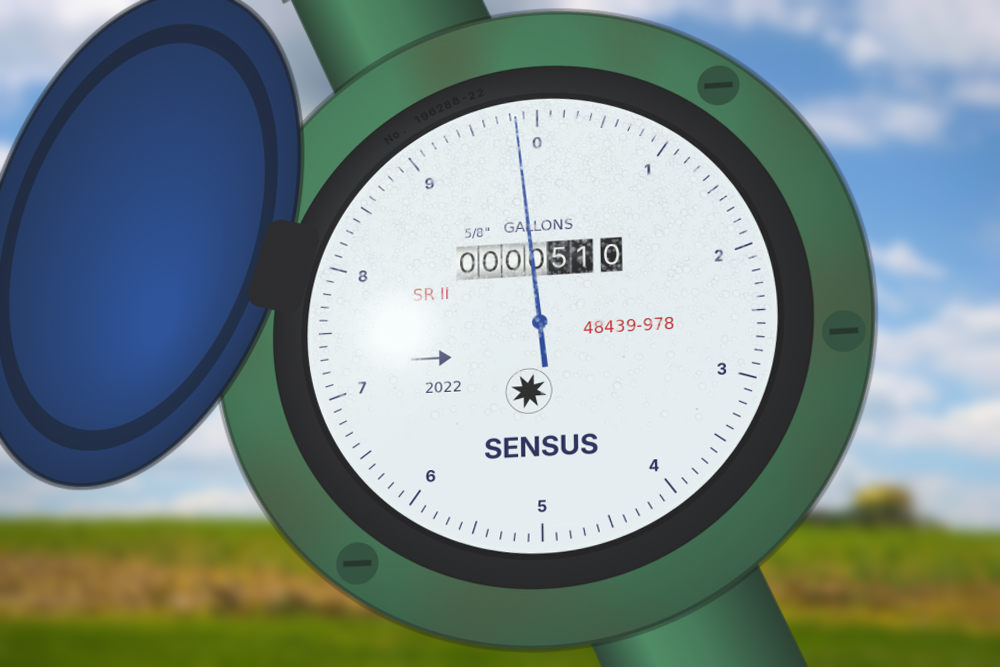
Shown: 509.8 (gal)
